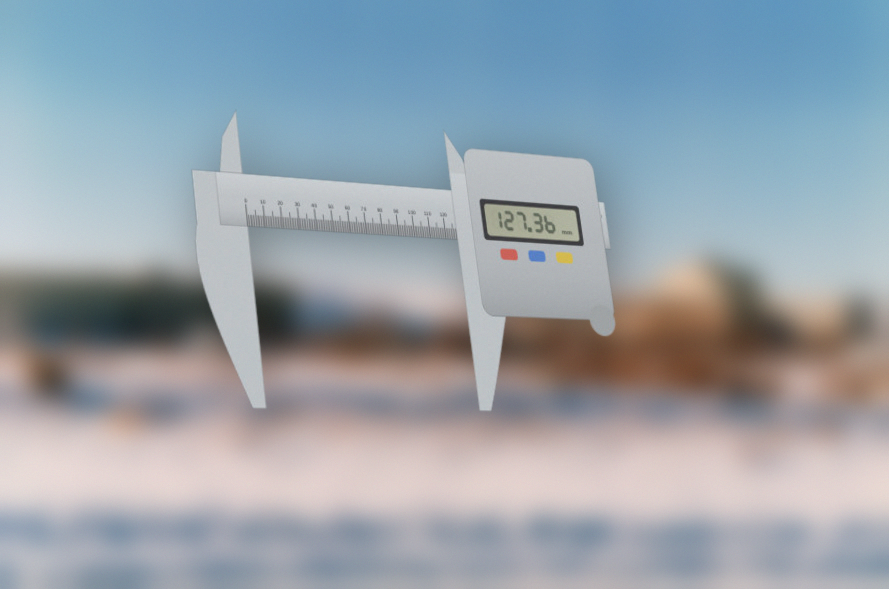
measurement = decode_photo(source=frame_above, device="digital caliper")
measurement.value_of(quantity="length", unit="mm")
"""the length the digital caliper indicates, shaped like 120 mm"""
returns 127.36 mm
